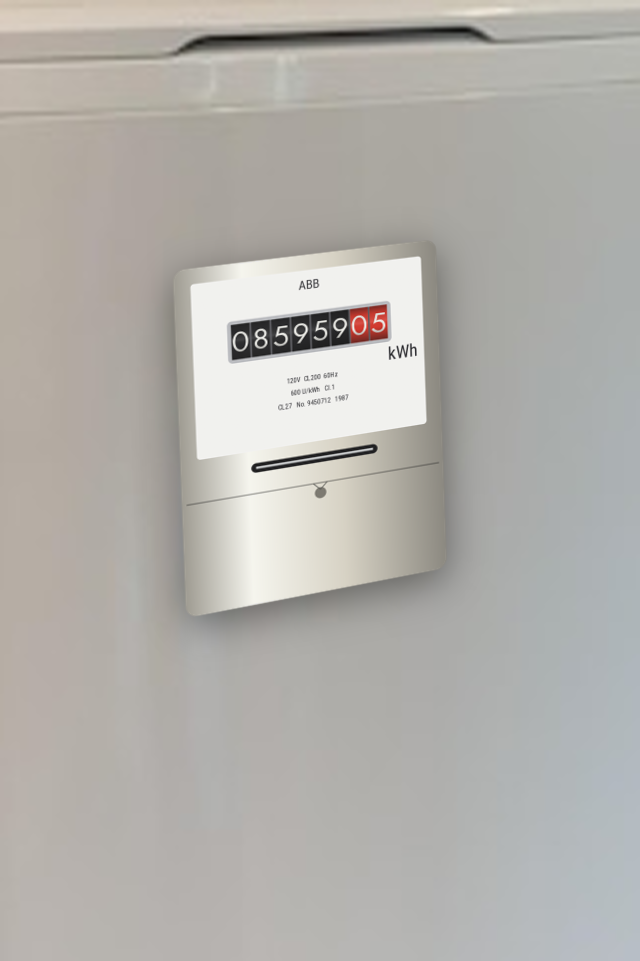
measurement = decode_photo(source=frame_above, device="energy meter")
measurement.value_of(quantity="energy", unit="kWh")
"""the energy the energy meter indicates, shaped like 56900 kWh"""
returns 85959.05 kWh
